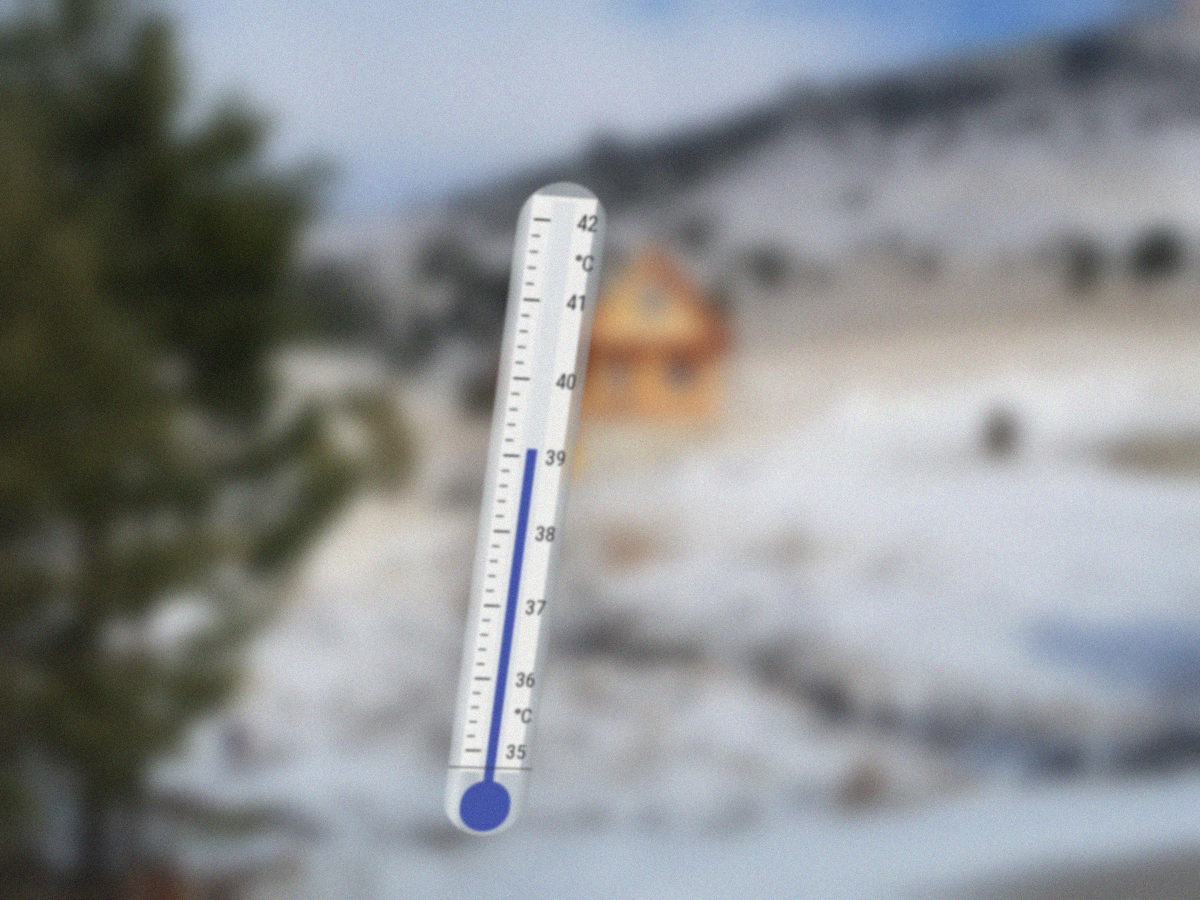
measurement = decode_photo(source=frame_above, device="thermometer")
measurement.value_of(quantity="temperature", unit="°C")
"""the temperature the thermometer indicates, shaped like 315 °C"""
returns 39.1 °C
